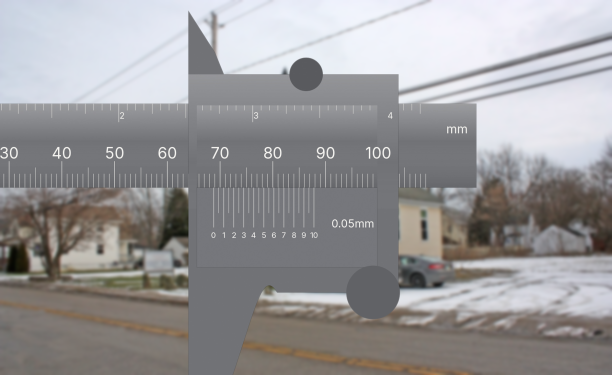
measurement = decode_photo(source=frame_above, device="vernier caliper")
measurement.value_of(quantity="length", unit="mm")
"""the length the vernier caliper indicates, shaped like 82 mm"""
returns 68.8 mm
